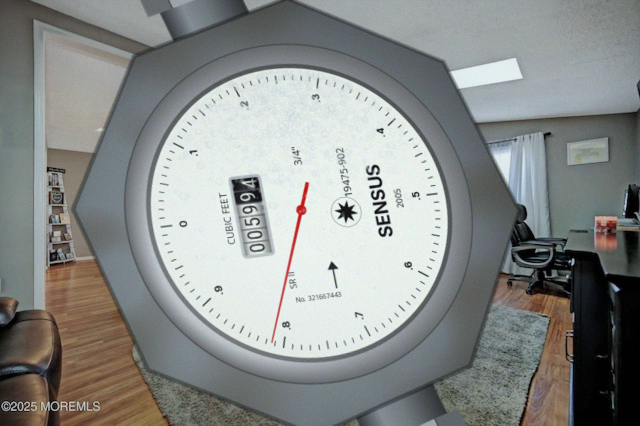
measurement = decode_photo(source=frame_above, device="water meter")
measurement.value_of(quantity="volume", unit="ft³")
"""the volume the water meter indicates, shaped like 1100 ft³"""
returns 5993.81 ft³
